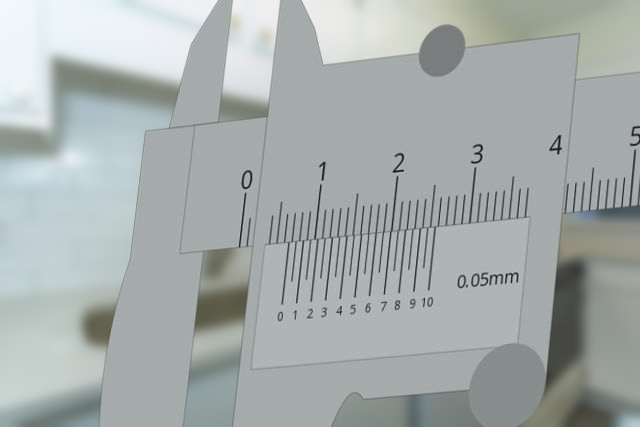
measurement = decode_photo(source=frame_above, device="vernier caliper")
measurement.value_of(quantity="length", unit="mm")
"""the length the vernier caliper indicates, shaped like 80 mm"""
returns 6.6 mm
